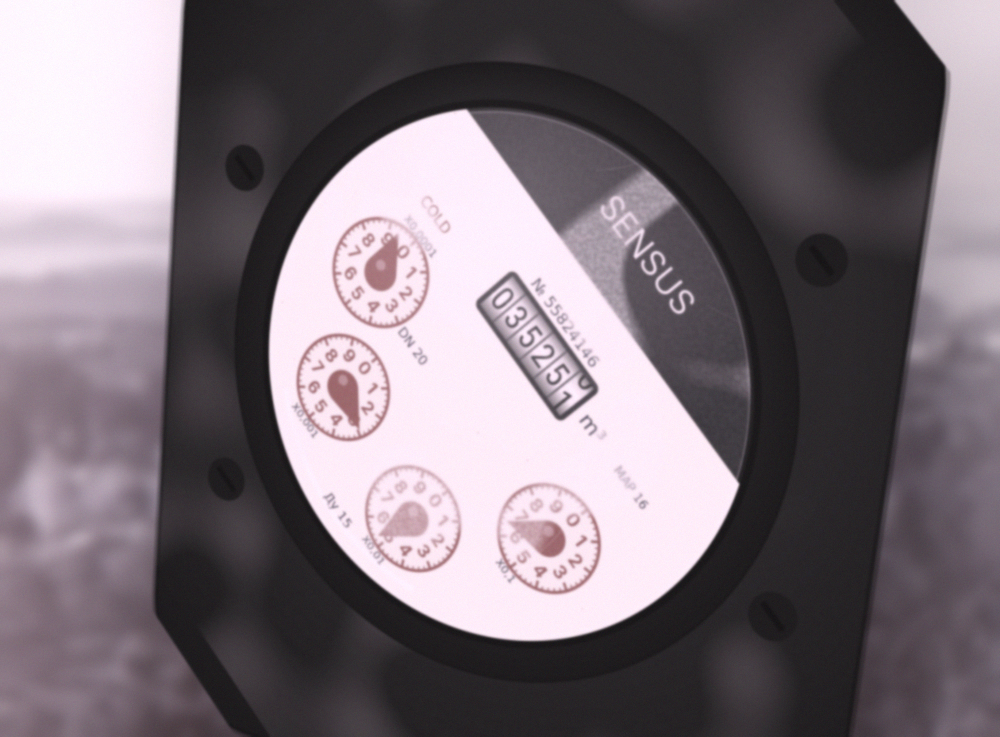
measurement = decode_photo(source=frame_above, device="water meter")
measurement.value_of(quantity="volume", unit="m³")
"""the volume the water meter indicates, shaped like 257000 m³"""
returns 35250.6529 m³
